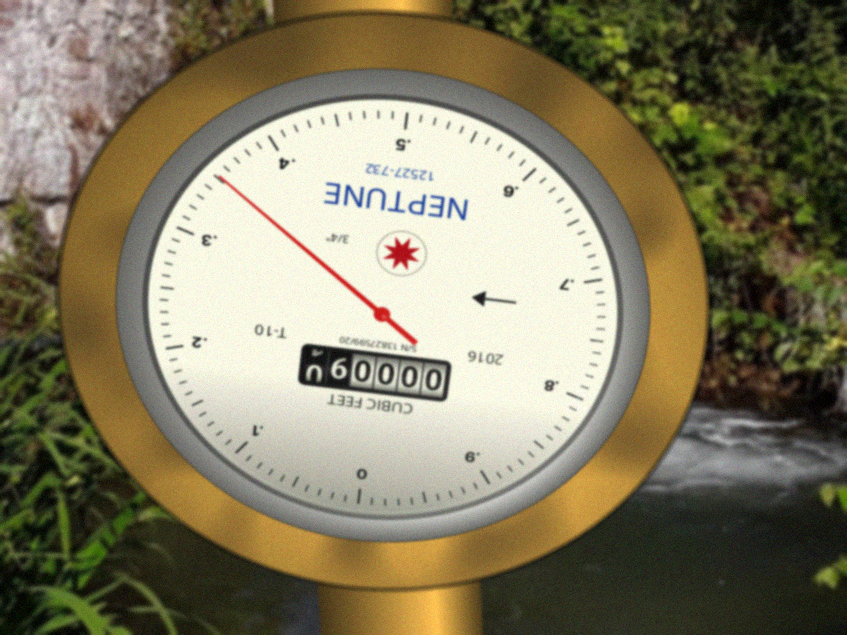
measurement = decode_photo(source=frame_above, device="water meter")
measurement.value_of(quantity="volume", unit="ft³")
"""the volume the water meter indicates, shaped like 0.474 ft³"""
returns 90.35 ft³
